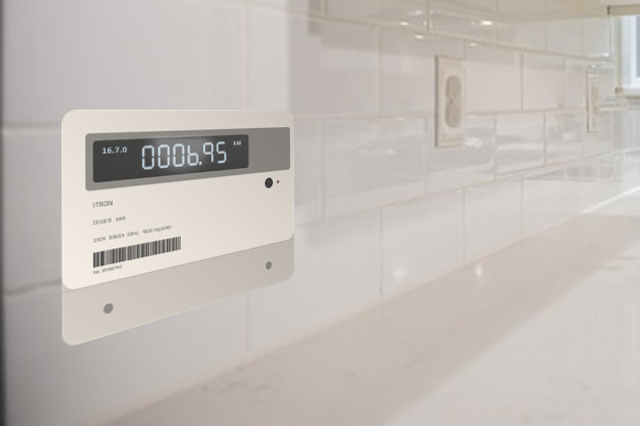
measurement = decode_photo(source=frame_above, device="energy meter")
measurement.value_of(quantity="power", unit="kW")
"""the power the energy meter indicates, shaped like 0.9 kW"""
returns 6.95 kW
